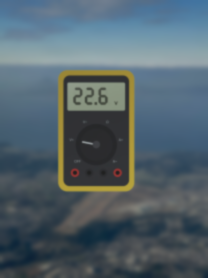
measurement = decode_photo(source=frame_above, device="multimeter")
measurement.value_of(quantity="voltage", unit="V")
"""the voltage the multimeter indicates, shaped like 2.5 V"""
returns 22.6 V
